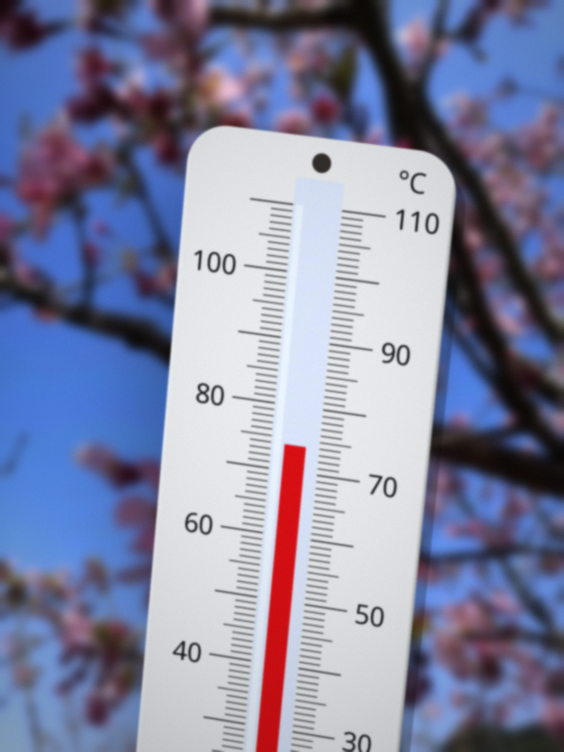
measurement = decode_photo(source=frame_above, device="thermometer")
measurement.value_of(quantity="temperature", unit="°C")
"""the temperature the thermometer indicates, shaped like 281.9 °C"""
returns 74 °C
